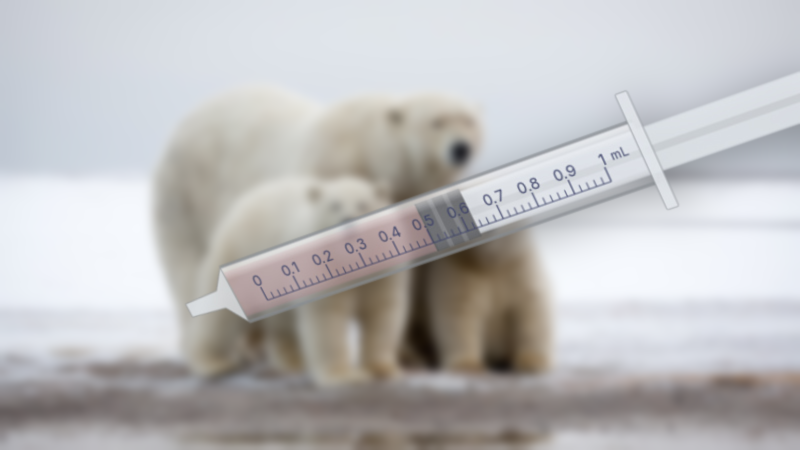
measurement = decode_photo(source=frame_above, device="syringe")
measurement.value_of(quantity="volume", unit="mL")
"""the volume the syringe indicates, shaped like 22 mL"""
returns 0.5 mL
